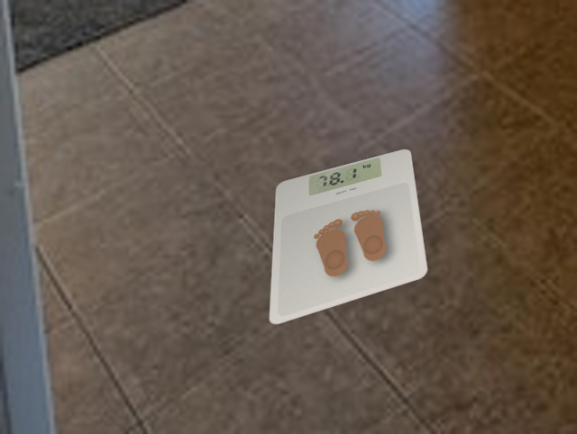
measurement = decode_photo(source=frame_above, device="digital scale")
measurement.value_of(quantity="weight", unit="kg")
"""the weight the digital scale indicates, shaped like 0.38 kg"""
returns 78.1 kg
